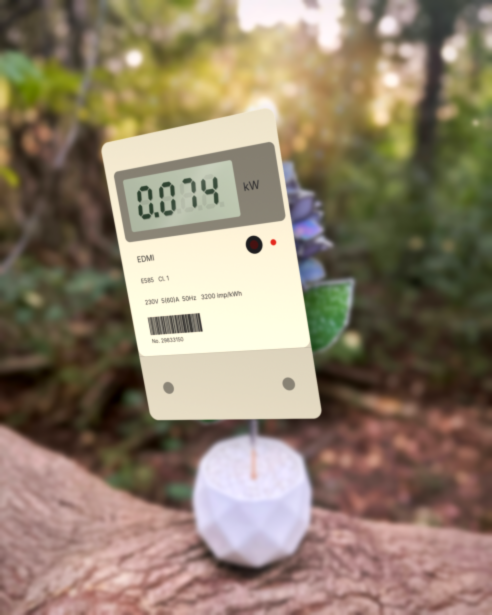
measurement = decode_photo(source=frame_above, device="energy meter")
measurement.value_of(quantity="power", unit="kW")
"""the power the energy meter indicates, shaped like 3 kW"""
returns 0.074 kW
